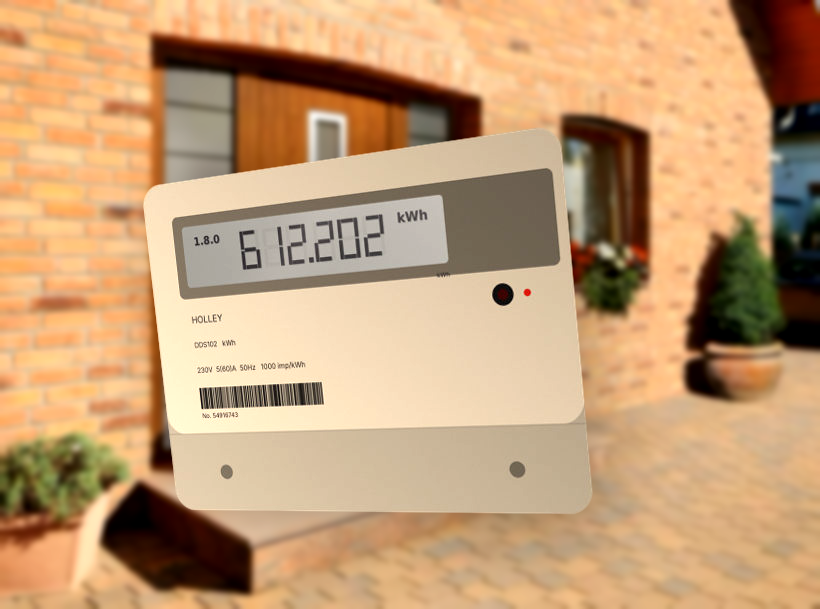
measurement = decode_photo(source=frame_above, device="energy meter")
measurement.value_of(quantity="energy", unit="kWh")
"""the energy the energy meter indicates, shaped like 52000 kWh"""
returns 612.202 kWh
